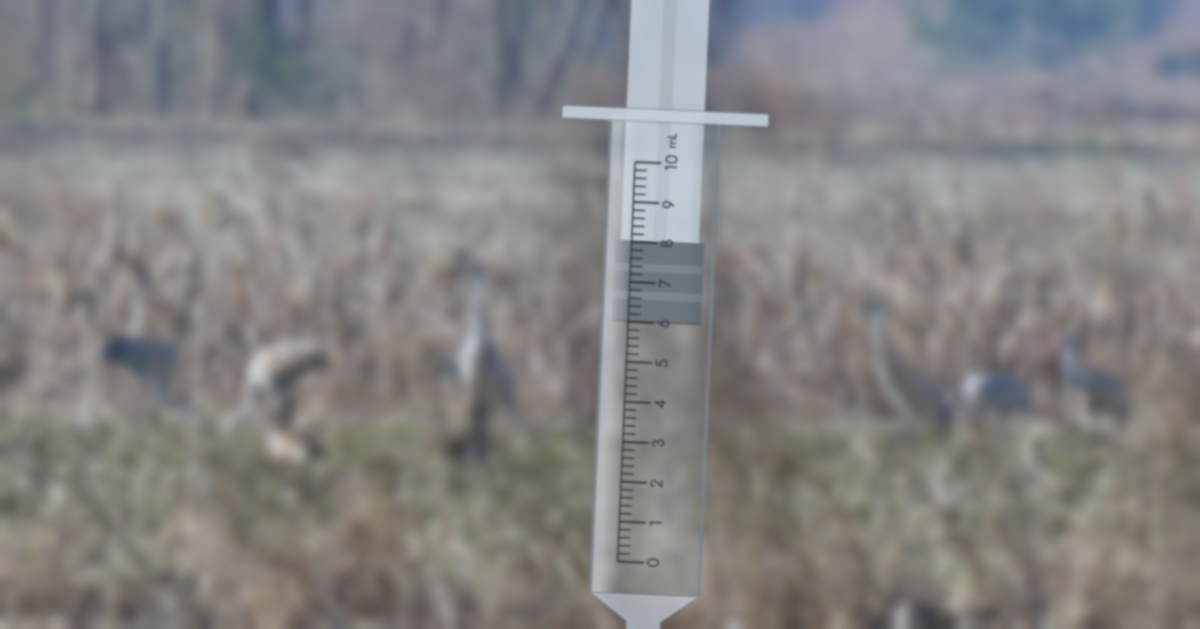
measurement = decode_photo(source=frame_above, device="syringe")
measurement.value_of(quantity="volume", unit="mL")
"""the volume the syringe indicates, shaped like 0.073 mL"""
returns 6 mL
